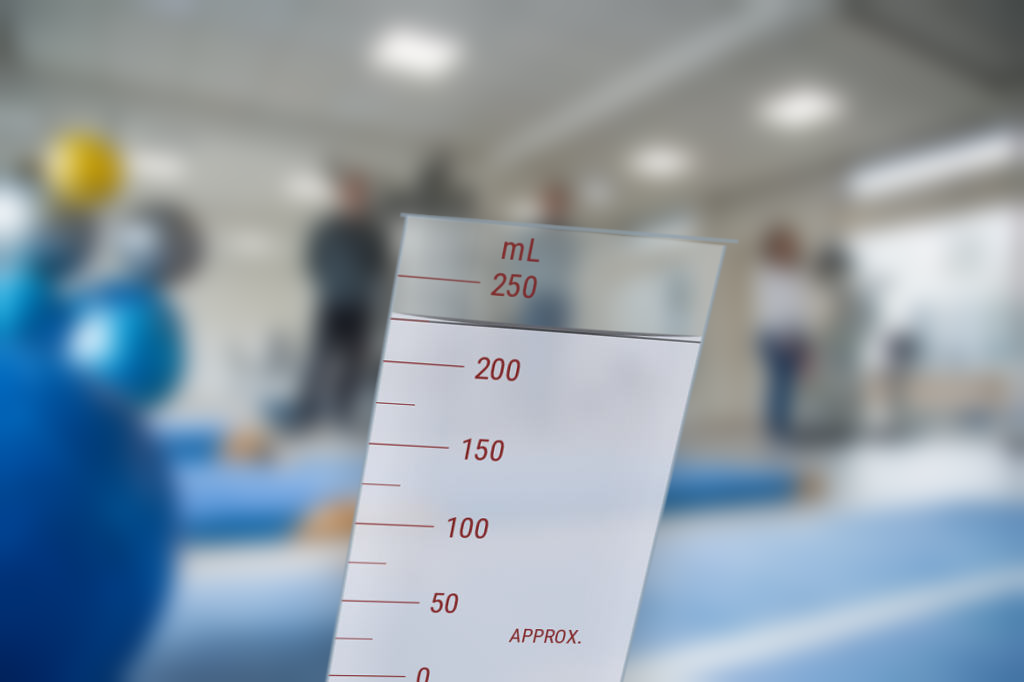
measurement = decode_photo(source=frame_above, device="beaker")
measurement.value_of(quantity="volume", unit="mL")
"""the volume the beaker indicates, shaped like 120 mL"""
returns 225 mL
